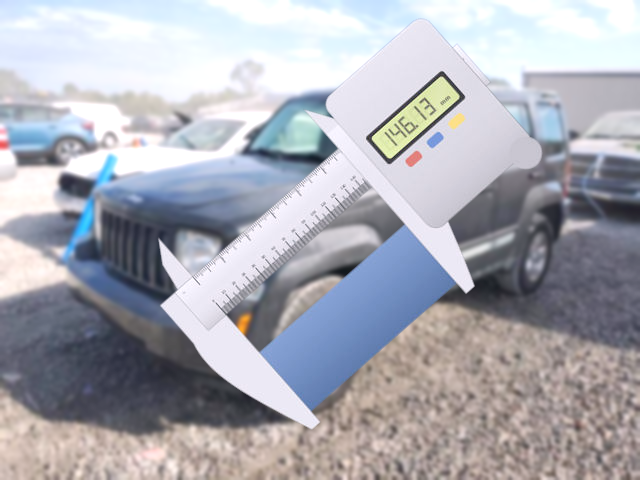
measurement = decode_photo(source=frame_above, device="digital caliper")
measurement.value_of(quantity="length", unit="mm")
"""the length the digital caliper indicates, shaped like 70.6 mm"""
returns 146.13 mm
